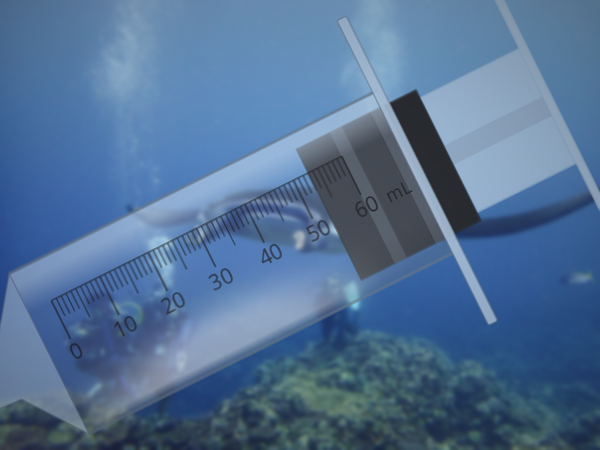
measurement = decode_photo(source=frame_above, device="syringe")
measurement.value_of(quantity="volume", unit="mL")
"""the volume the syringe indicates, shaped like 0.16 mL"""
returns 53 mL
